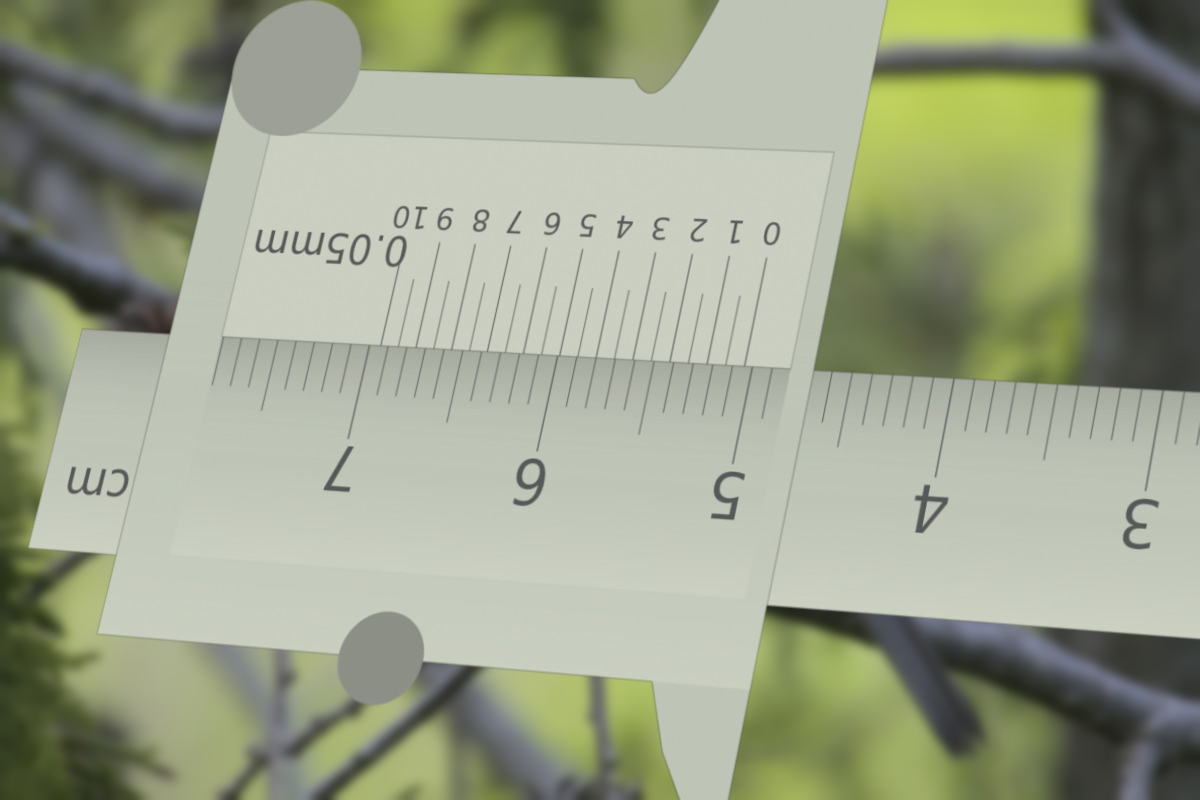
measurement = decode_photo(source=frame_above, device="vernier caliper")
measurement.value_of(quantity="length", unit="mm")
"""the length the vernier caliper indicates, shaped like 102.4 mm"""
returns 50.4 mm
